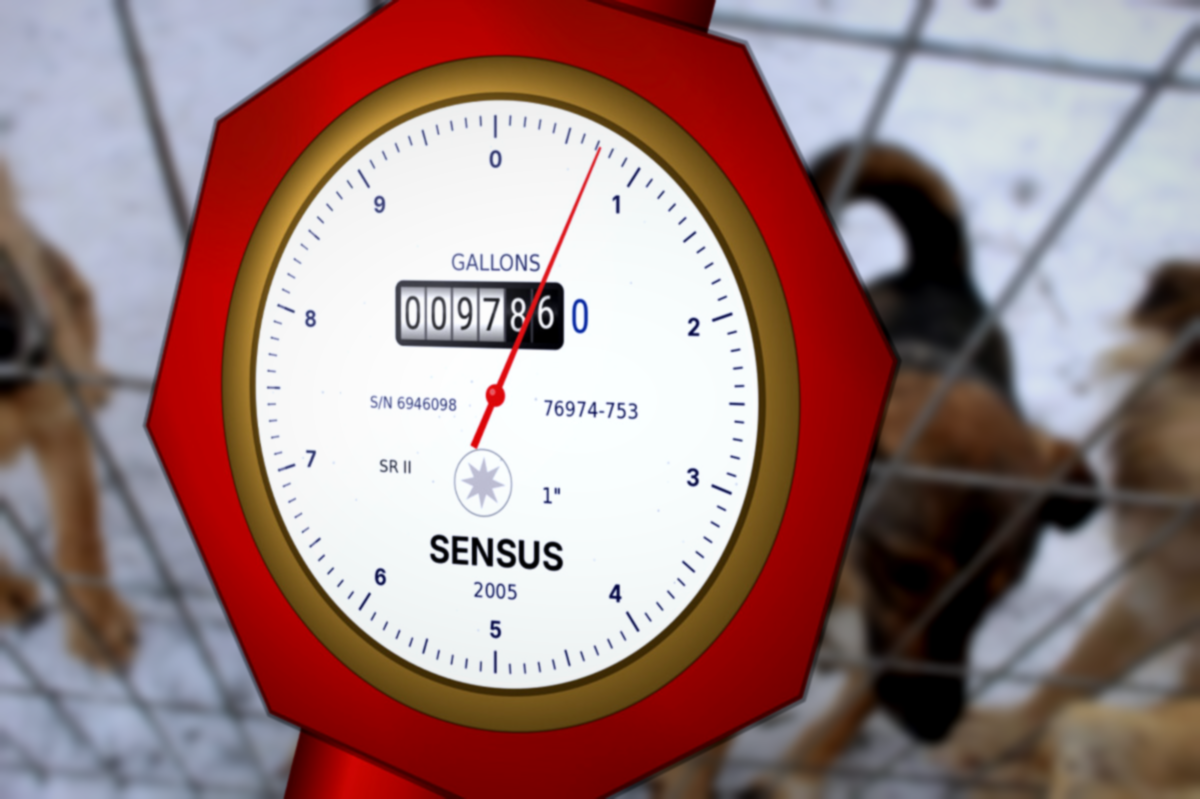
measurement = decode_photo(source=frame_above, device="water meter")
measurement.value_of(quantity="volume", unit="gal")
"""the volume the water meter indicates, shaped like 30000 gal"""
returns 97860.7 gal
